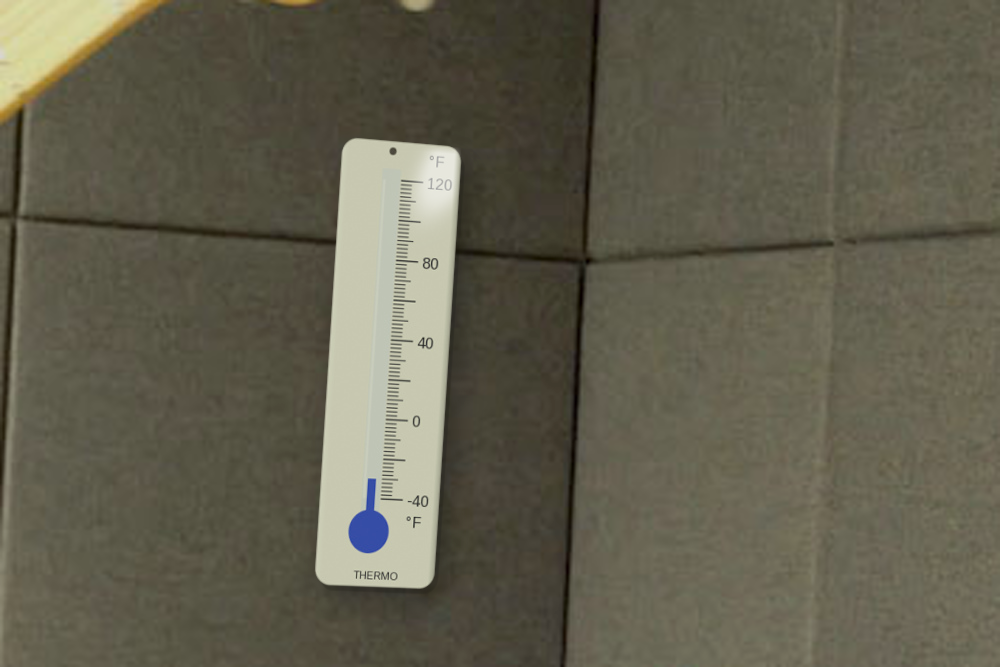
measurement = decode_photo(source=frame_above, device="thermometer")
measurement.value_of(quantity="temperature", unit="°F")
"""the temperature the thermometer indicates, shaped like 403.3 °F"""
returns -30 °F
